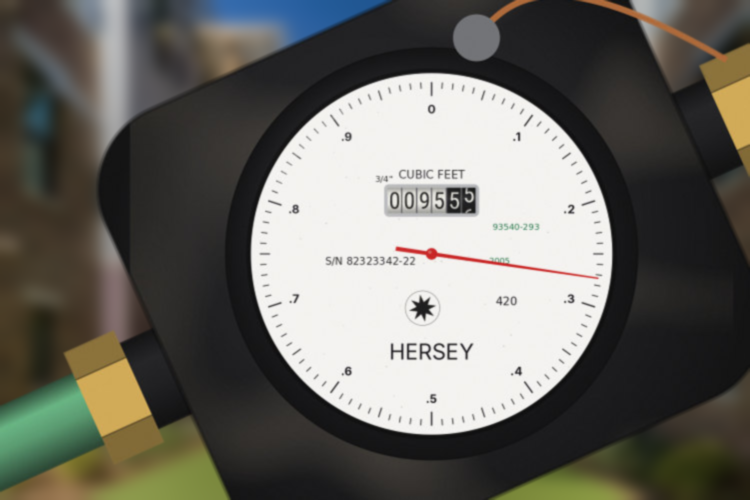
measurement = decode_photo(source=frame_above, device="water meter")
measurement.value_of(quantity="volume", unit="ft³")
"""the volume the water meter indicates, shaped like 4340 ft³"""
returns 9555.27 ft³
